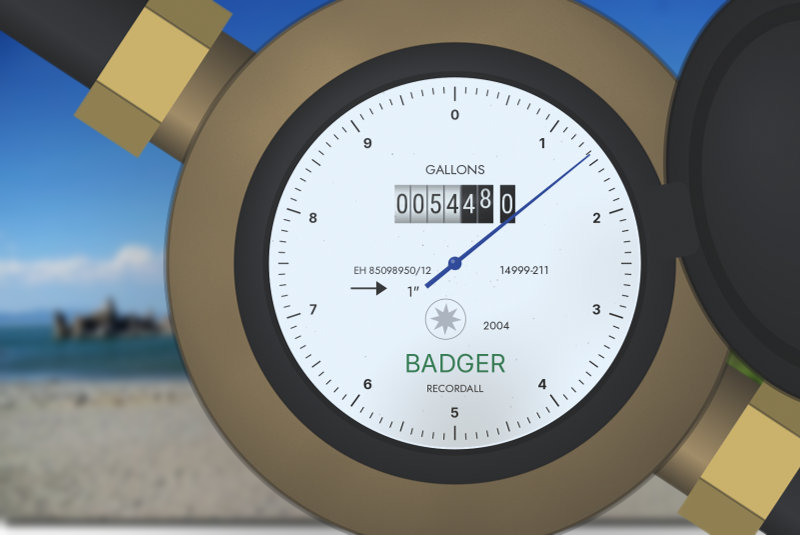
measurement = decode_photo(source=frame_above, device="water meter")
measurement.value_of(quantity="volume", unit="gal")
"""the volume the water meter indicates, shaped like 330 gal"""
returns 54481.4 gal
